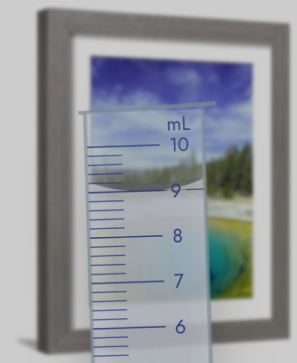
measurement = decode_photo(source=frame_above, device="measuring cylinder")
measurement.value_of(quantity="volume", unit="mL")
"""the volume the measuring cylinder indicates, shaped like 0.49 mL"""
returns 9 mL
